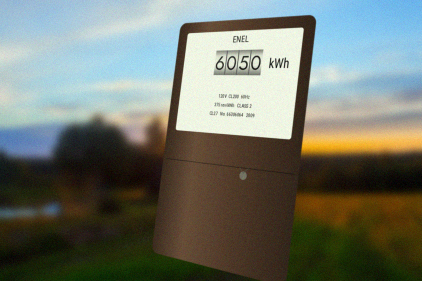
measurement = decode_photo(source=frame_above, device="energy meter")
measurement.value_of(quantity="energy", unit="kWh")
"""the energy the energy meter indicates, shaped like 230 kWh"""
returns 6050 kWh
